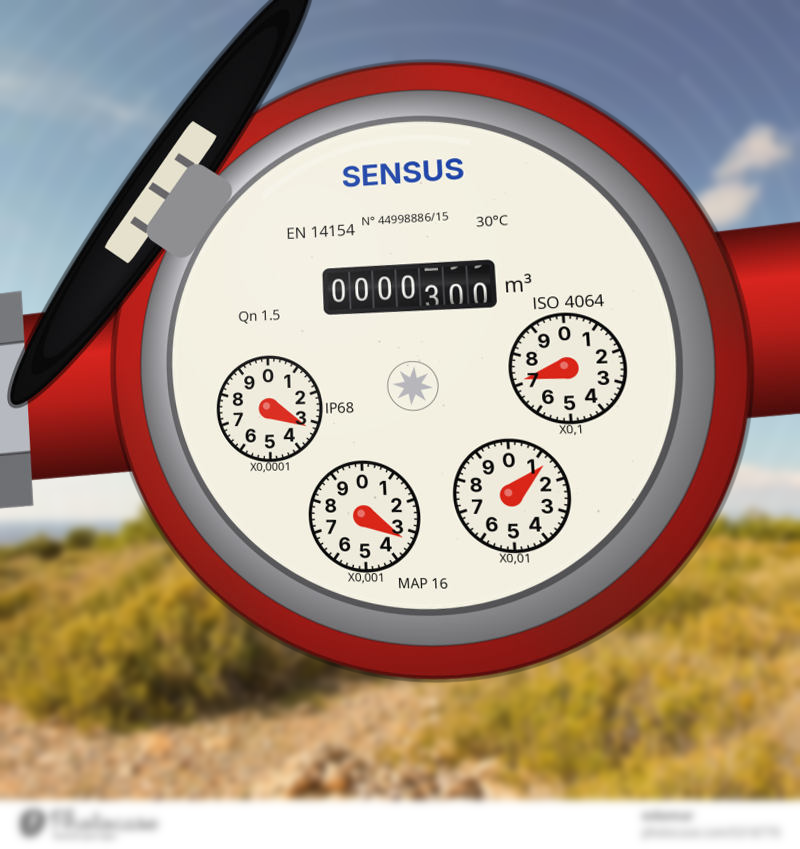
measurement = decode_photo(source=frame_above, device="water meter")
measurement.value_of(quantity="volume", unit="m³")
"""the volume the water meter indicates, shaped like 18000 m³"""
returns 299.7133 m³
